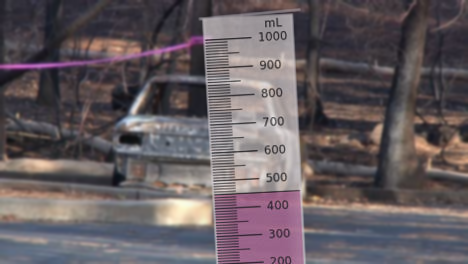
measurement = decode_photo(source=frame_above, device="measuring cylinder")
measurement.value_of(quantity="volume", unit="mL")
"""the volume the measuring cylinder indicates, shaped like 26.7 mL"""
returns 450 mL
